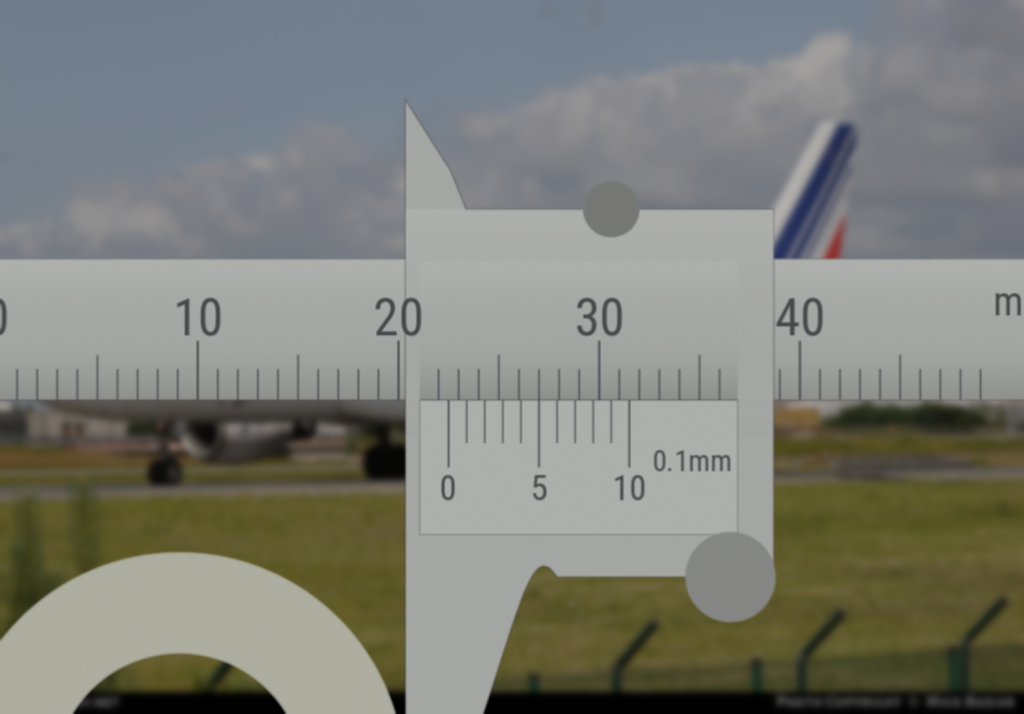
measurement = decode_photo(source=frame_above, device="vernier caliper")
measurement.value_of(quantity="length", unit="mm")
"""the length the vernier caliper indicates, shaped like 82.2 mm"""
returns 22.5 mm
